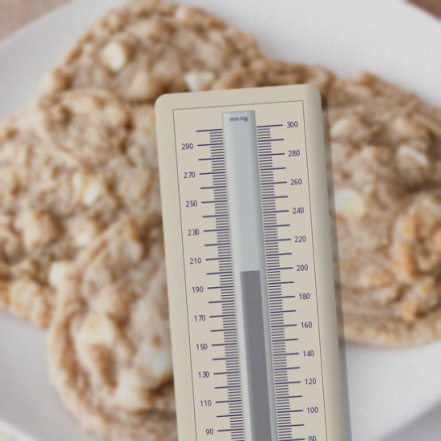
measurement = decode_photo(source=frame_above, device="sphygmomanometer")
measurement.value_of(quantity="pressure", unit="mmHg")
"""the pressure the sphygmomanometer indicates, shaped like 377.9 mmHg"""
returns 200 mmHg
